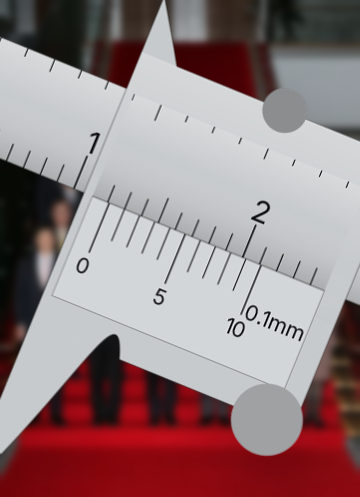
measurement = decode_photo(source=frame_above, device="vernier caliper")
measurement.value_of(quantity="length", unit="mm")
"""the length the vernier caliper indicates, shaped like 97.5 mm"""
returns 12.1 mm
